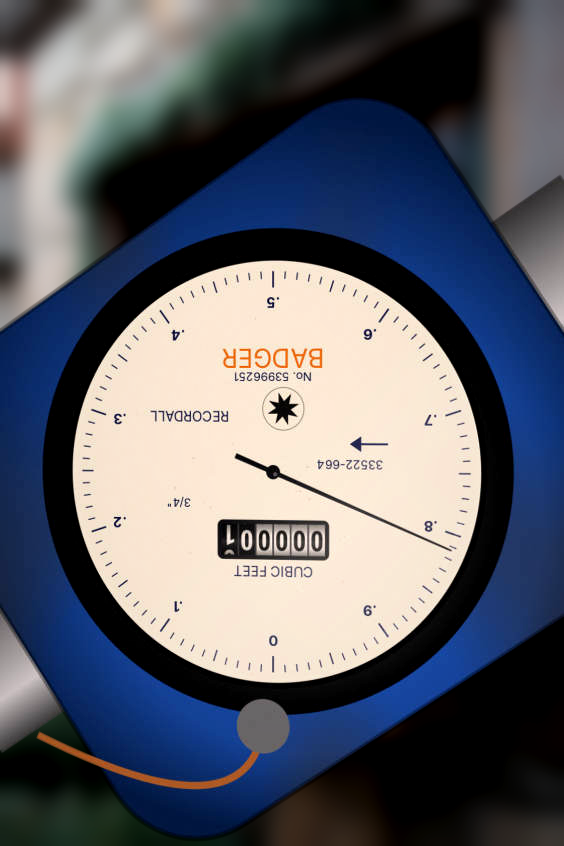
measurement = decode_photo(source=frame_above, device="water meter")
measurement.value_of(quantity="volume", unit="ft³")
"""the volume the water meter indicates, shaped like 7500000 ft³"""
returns 0.81 ft³
